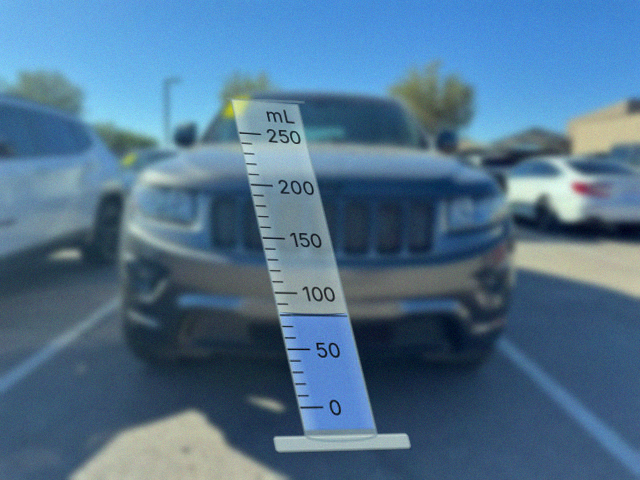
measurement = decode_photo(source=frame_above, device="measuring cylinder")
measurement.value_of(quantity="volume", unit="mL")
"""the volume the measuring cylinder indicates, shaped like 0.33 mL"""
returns 80 mL
